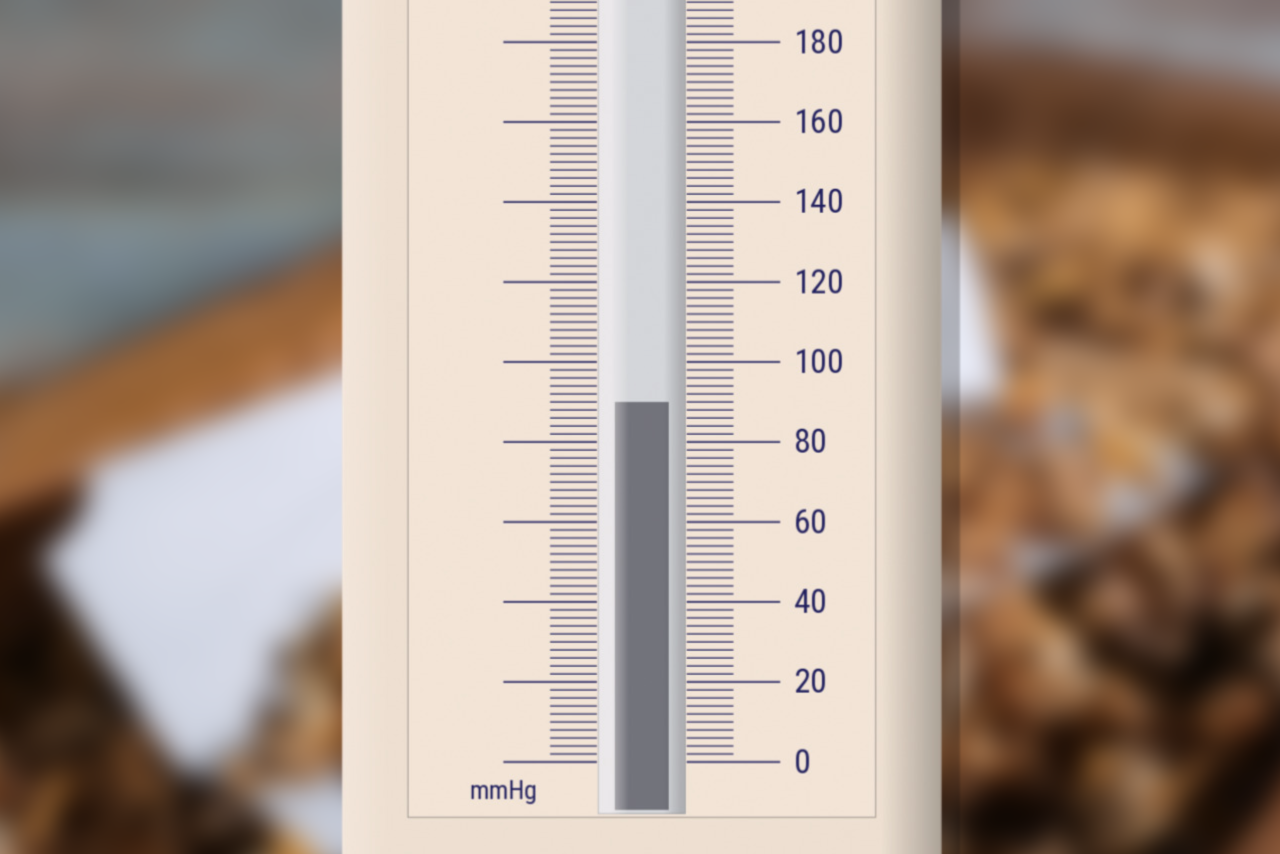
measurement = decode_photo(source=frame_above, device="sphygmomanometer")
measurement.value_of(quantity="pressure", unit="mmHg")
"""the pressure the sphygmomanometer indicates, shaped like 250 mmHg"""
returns 90 mmHg
